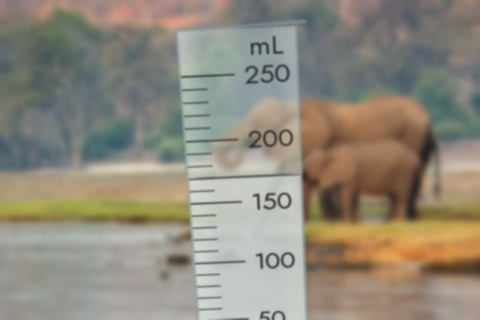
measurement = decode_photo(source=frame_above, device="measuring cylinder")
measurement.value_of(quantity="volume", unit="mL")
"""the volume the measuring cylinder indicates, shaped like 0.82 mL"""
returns 170 mL
